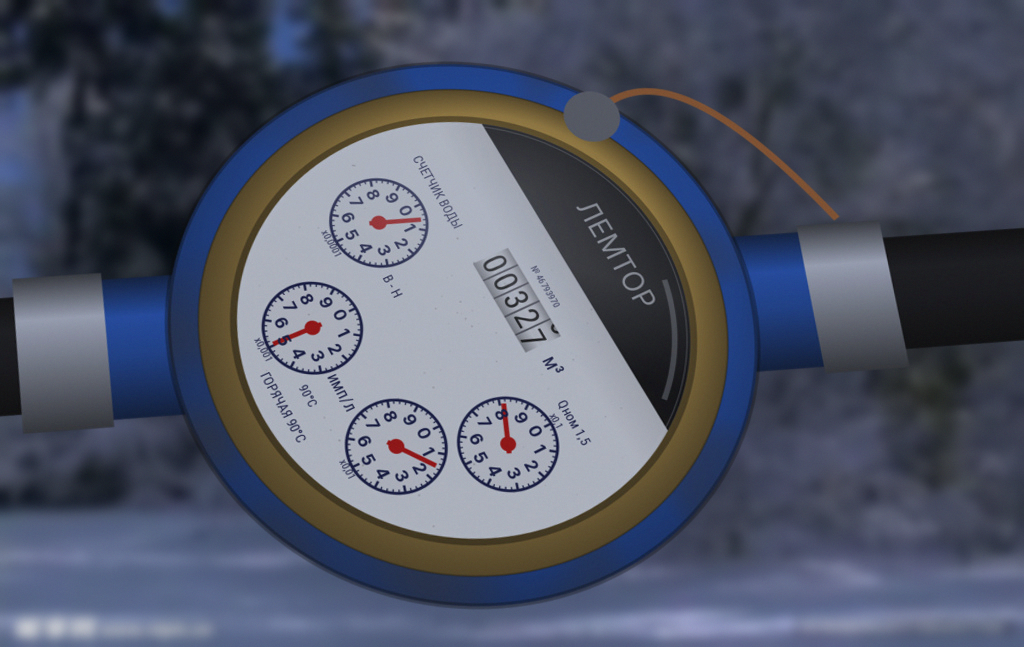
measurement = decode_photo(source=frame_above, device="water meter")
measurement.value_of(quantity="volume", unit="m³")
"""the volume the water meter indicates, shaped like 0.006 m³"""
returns 326.8150 m³
